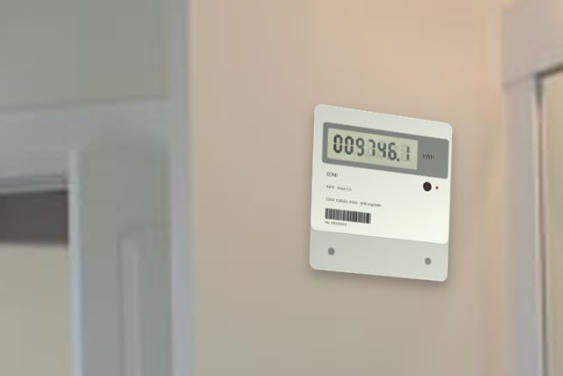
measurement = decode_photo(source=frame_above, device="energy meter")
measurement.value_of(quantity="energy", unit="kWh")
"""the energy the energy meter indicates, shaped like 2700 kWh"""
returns 9746.1 kWh
